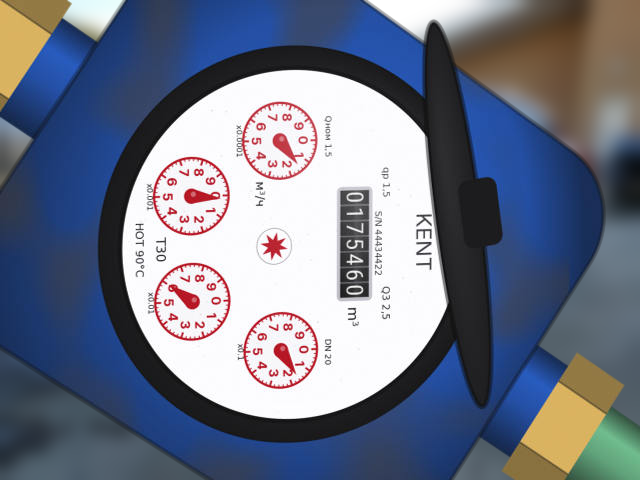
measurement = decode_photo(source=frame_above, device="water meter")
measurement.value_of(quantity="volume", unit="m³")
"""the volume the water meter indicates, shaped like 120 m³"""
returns 175460.1601 m³
